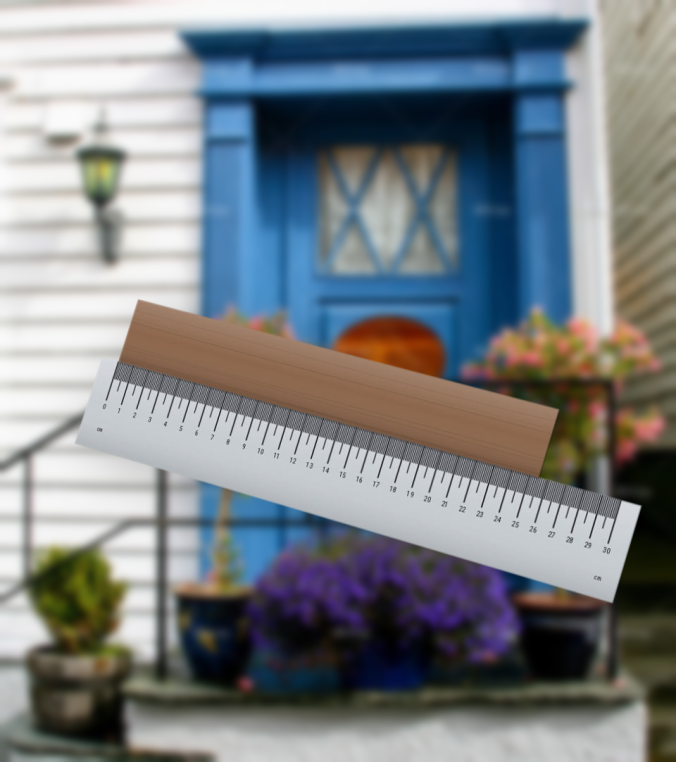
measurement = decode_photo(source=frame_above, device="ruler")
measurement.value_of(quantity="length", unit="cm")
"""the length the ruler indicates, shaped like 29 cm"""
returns 25.5 cm
